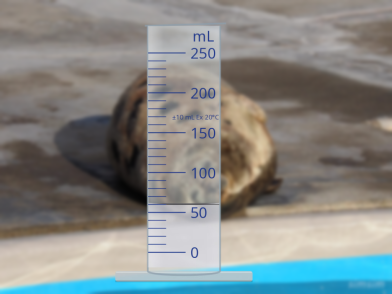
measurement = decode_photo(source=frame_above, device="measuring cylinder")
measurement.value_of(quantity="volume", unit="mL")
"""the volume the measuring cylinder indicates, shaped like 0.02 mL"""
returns 60 mL
